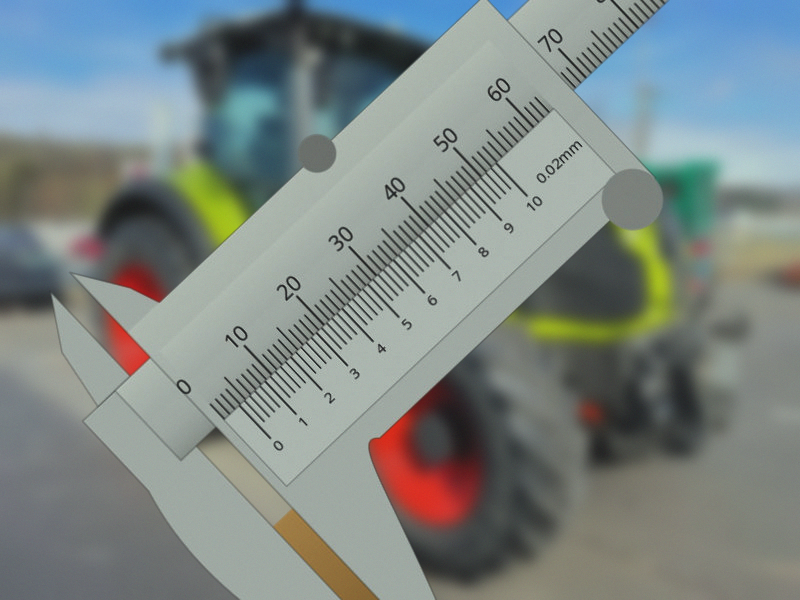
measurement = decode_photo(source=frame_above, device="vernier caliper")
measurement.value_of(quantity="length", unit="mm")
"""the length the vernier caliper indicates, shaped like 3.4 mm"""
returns 3.8 mm
